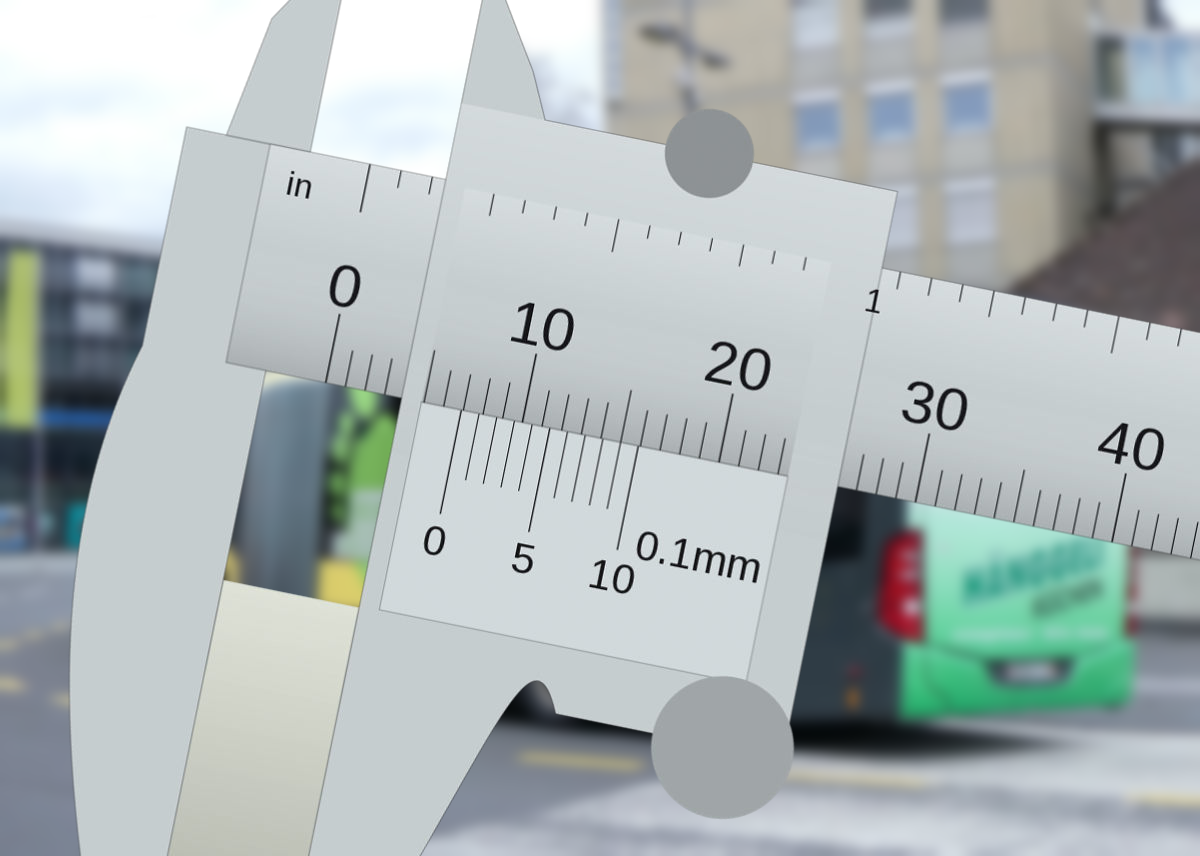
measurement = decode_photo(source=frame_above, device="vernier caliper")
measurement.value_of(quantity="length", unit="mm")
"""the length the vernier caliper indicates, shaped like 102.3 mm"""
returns 6.9 mm
